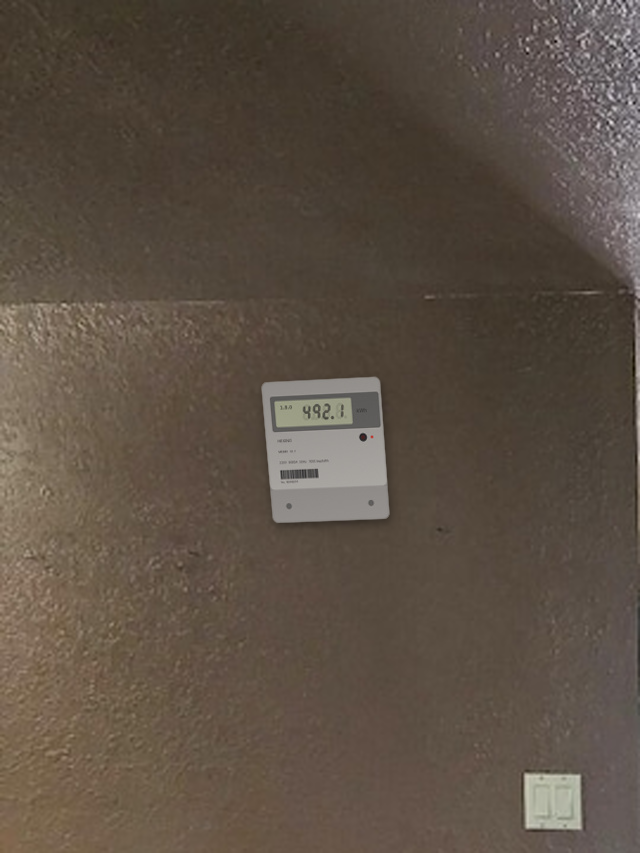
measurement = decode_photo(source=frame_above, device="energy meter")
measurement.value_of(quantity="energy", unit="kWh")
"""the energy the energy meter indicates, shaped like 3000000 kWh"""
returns 492.1 kWh
